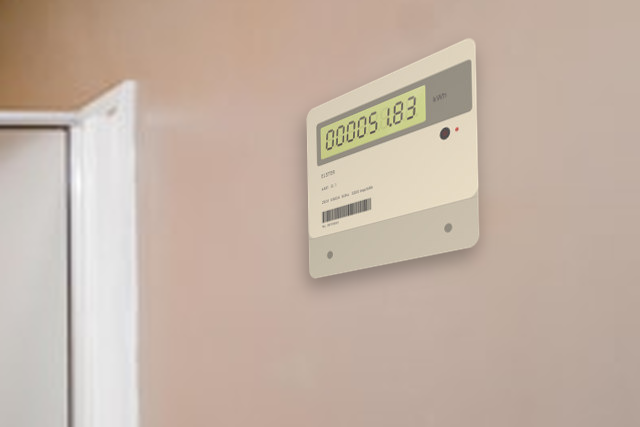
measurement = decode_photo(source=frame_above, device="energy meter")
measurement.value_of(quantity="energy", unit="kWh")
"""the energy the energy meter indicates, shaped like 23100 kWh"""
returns 51.83 kWh
